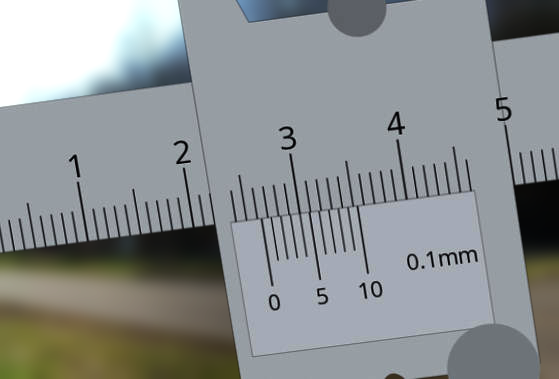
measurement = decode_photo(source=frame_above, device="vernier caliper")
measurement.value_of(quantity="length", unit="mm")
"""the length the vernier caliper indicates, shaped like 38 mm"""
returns 26.4 mm
